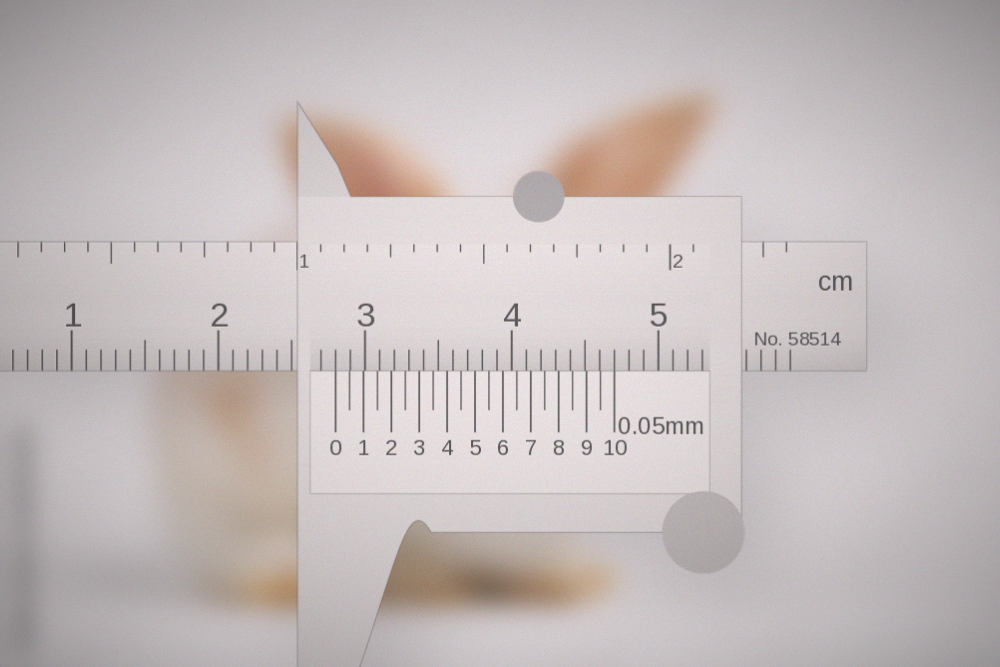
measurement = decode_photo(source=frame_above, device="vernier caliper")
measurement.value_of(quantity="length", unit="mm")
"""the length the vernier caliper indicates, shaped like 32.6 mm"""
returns 28.0 mm
